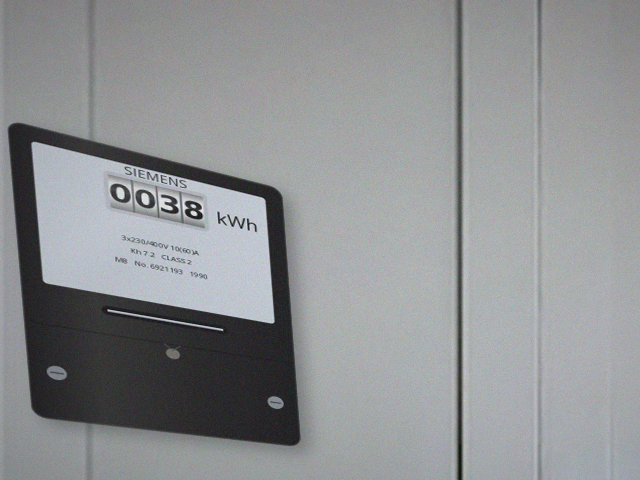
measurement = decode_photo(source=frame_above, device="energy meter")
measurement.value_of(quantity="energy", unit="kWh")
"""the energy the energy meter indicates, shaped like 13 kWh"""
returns 38 kWh
